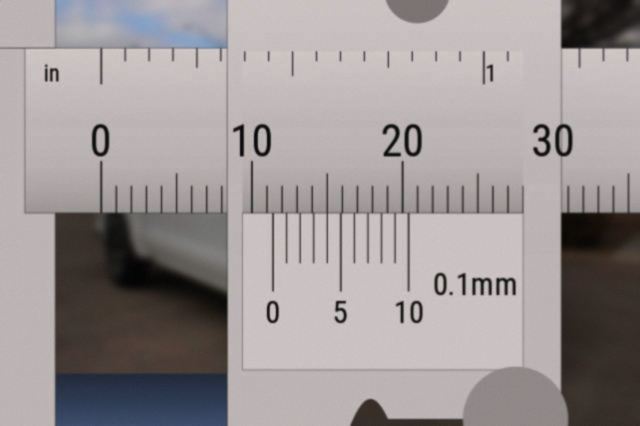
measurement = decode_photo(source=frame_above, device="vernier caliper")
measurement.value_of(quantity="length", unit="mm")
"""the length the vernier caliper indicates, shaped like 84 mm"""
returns 11.4 mm
